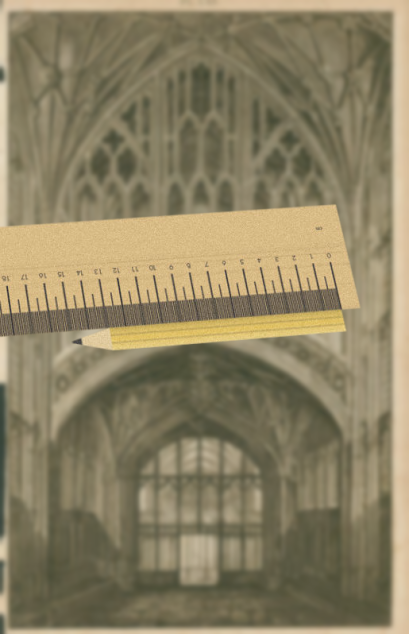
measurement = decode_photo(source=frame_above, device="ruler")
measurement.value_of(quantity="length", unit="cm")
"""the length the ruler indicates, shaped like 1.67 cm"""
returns 15 cm
